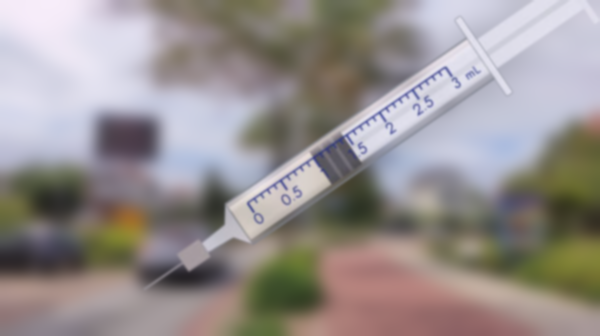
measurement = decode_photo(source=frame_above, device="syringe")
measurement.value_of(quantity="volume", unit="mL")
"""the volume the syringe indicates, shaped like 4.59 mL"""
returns 1 mL
